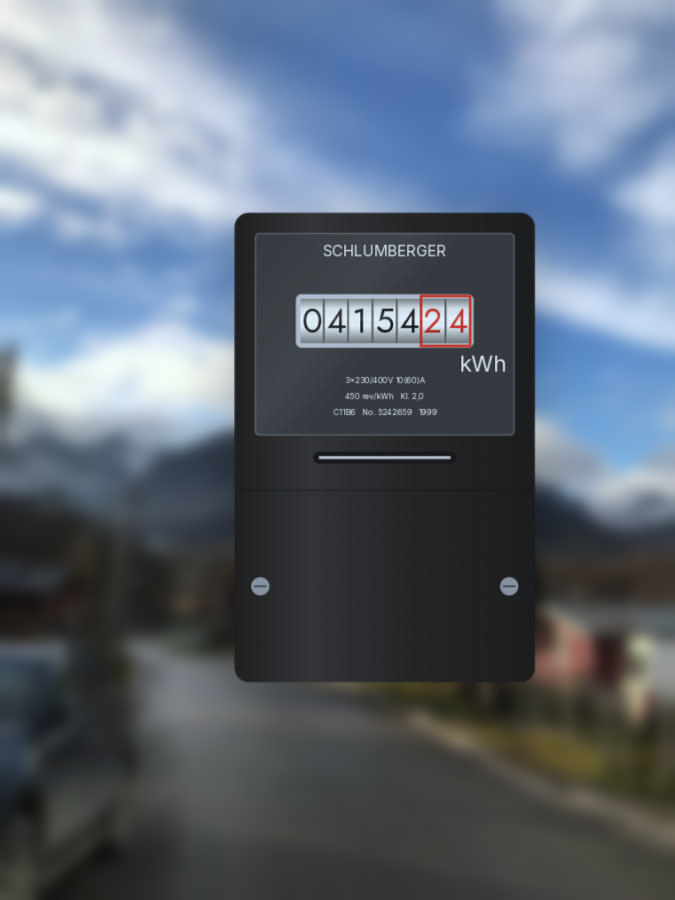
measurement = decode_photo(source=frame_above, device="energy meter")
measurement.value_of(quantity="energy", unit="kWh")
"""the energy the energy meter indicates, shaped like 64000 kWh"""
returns 4154.24 kWh
